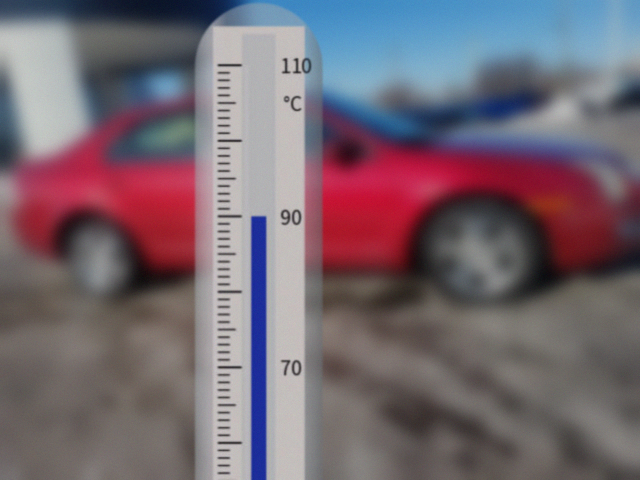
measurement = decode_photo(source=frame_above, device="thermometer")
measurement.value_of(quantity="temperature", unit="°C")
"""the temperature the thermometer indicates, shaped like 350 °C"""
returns 90 °C
